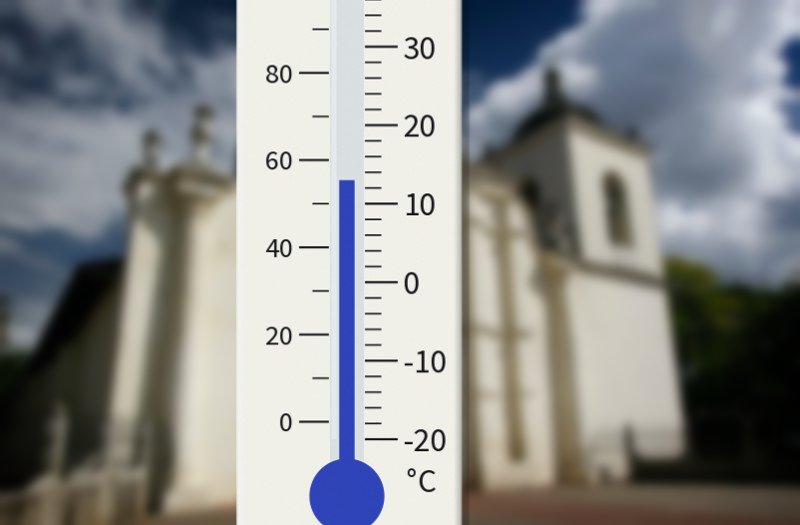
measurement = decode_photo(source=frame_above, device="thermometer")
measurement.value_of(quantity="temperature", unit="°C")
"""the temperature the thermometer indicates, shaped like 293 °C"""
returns 13 °C
